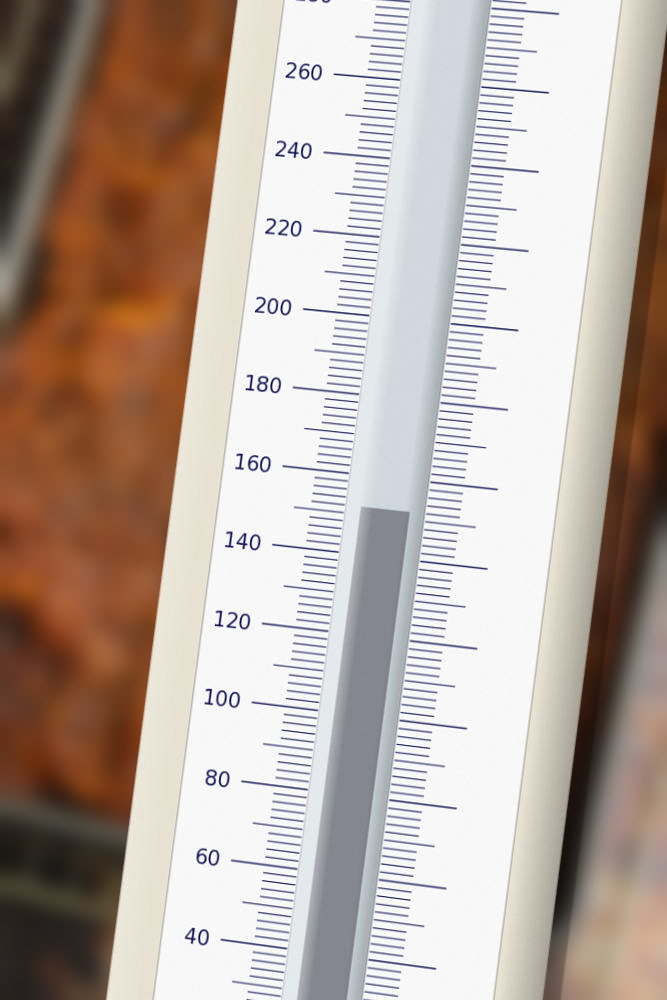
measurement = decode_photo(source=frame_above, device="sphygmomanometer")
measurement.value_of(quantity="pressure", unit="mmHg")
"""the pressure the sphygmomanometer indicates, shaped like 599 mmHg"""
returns 152 mmHg
